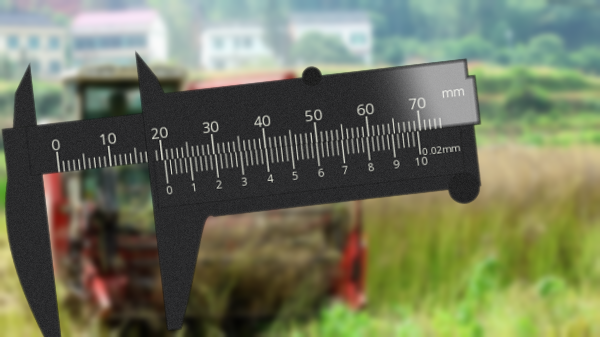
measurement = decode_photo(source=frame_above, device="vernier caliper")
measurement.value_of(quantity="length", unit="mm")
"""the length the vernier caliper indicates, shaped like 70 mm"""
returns 20.5 mm
